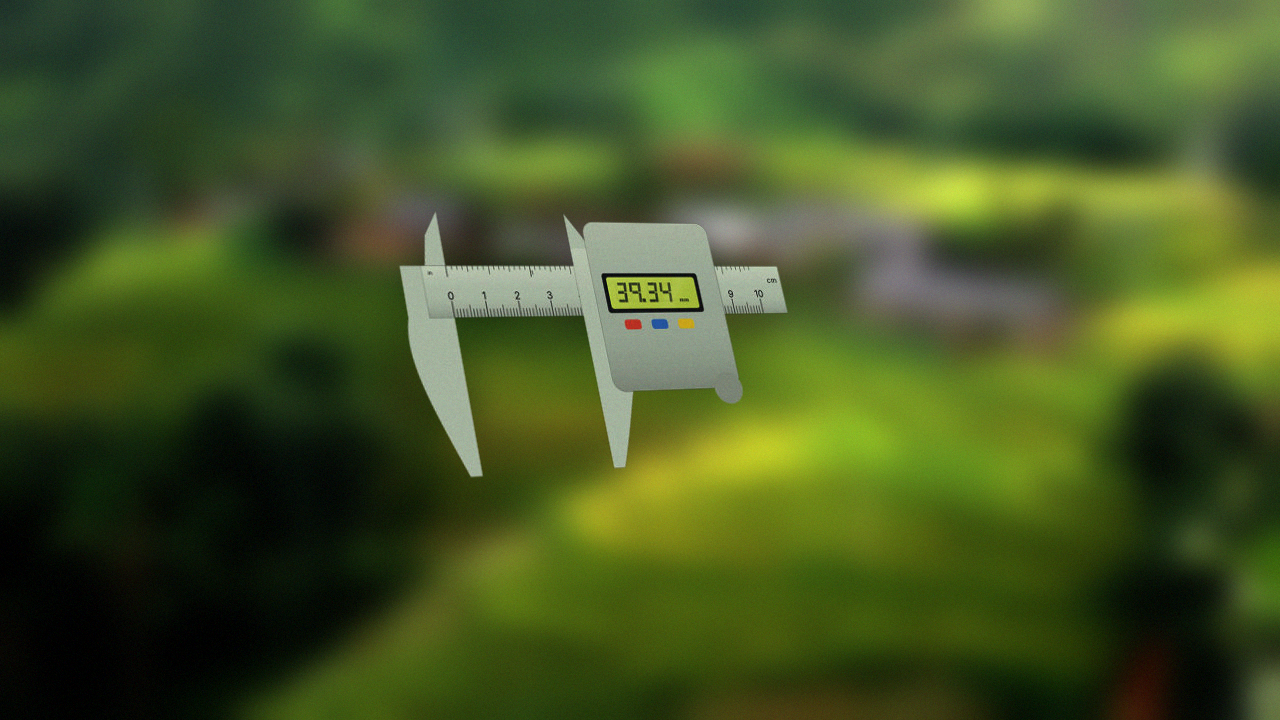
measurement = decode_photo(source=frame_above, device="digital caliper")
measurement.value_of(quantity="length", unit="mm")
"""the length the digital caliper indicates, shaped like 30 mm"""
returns 39.34 mm
